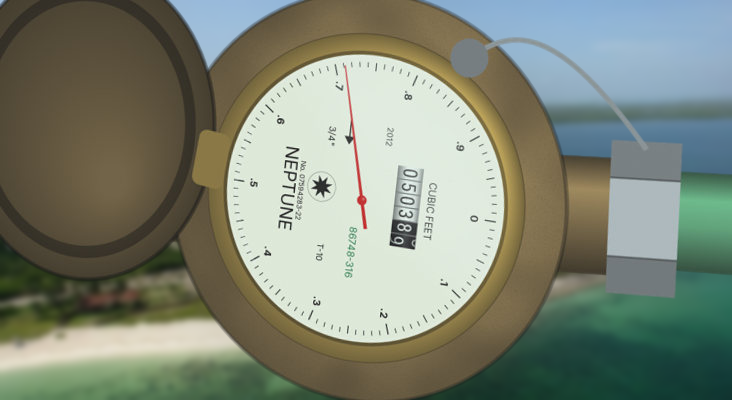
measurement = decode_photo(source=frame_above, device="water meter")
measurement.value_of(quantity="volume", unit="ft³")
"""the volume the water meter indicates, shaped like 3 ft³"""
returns 50388.71 ft³
